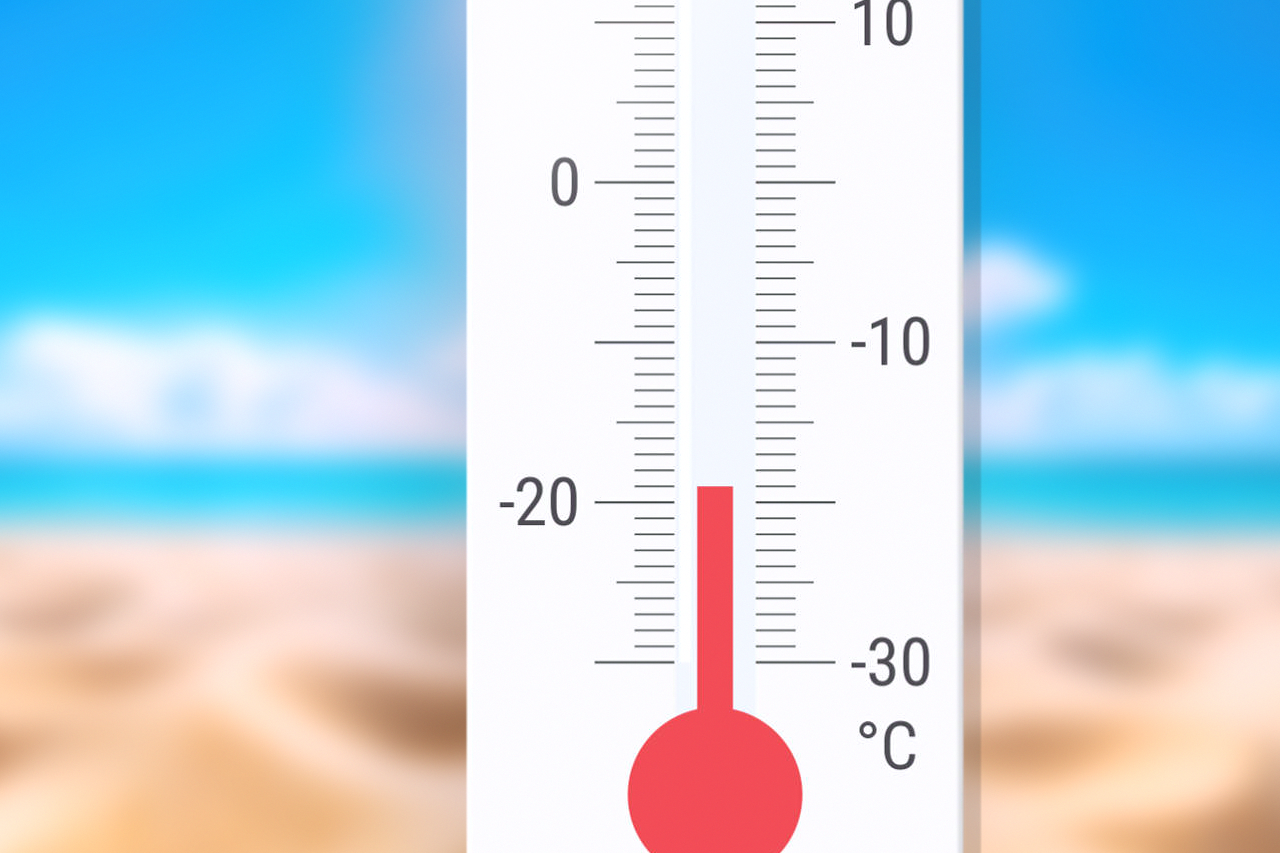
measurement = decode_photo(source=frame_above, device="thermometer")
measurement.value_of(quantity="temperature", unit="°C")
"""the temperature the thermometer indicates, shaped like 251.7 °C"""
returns -19 °C
